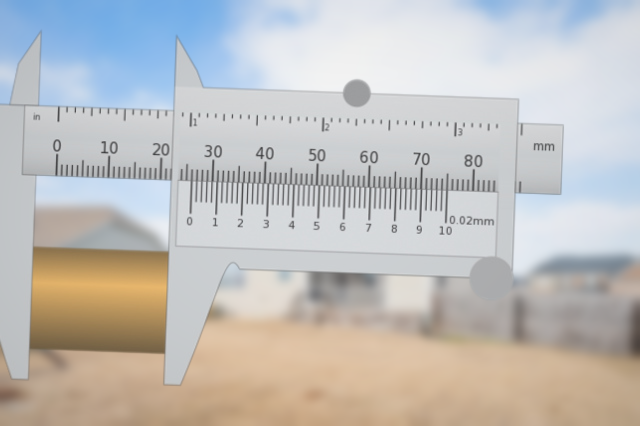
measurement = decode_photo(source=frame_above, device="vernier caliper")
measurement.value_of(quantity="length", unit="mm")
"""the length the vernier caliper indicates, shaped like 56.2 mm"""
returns 26.0 mm
